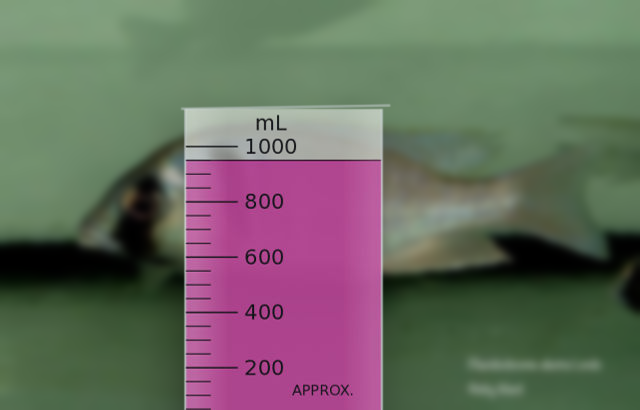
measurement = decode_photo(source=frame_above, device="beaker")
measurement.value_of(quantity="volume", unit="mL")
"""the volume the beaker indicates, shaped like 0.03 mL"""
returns 950 mL
